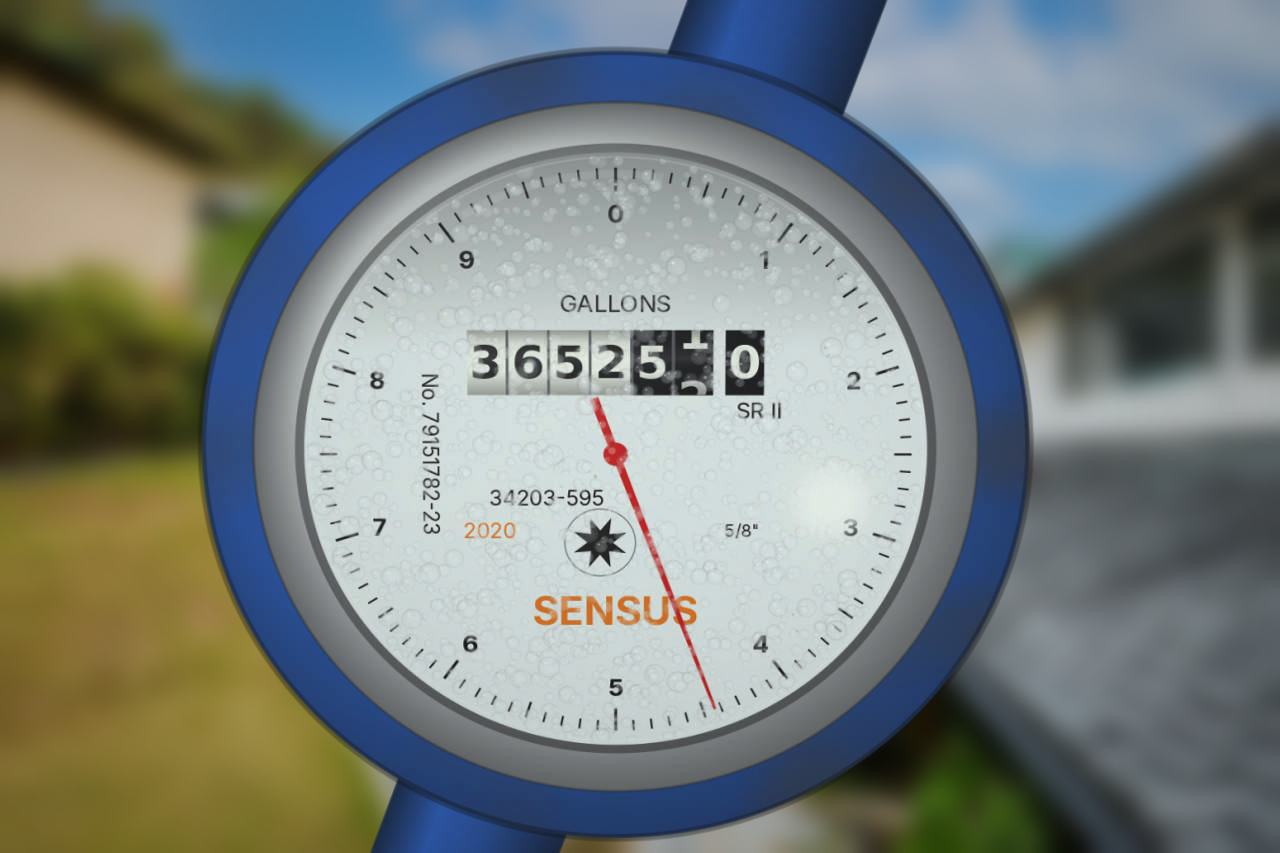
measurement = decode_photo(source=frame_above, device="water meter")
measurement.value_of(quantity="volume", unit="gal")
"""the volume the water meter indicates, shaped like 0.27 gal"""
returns 3652514.4 gal
